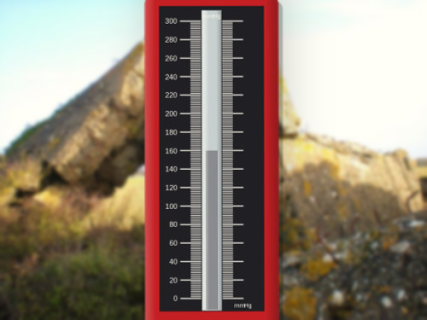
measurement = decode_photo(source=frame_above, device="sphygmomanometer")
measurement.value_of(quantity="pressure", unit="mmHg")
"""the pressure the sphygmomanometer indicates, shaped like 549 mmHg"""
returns 160 mmHg
